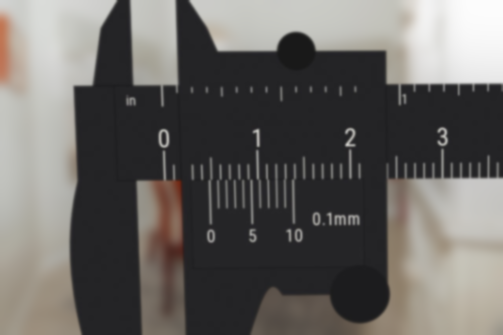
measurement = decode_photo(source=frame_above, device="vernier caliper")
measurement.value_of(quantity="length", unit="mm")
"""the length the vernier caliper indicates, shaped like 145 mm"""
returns 4.8 mm
